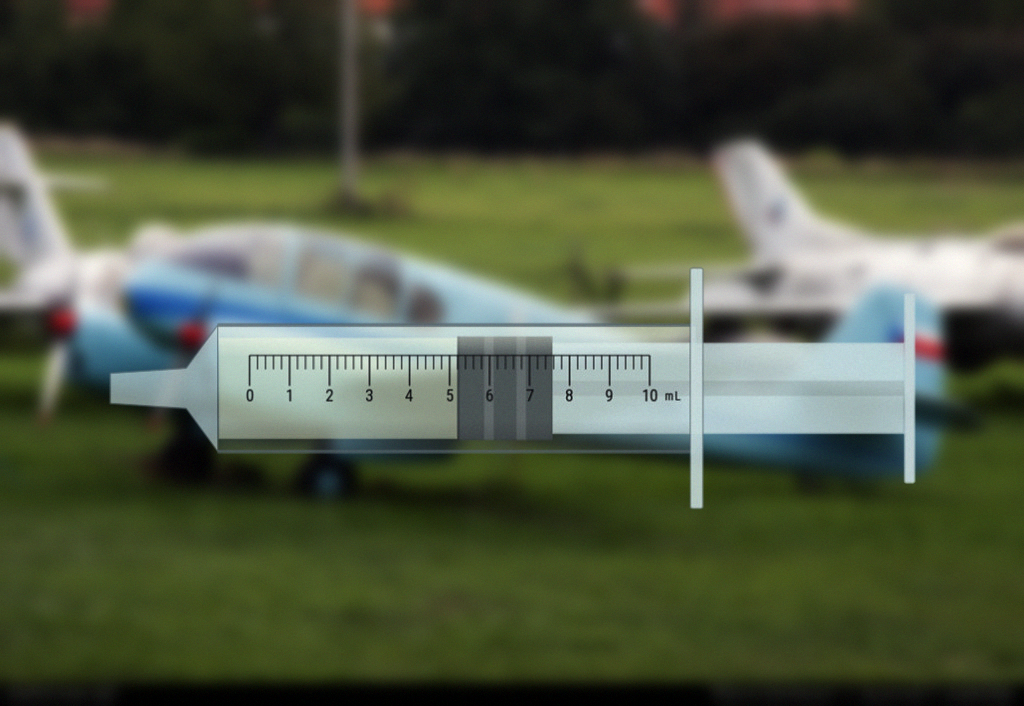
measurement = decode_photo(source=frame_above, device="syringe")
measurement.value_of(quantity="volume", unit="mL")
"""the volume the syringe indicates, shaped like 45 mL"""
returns 5.2 mL
